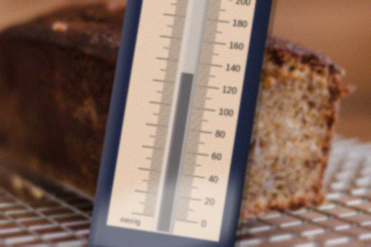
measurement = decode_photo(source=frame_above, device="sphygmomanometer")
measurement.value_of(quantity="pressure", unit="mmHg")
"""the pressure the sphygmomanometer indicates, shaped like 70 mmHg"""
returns 130 mmHg
